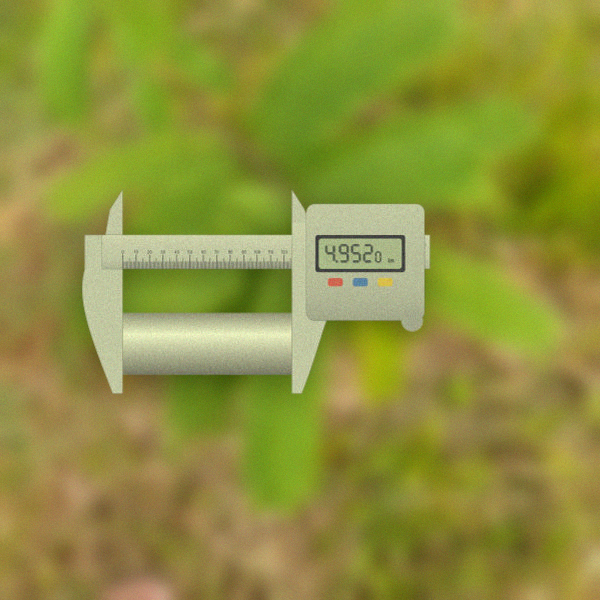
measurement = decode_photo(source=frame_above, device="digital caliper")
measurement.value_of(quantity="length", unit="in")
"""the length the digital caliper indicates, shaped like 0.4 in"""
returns 4.9520 in
